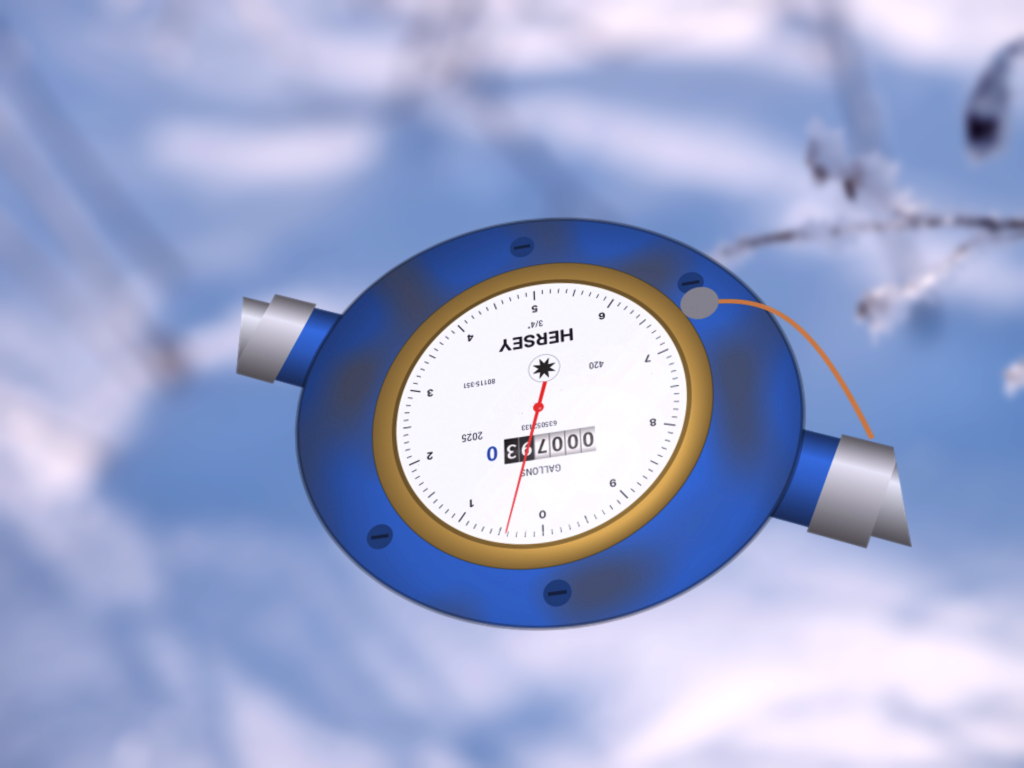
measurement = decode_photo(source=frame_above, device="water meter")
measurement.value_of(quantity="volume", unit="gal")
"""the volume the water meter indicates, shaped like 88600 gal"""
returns 7930.4 gal
